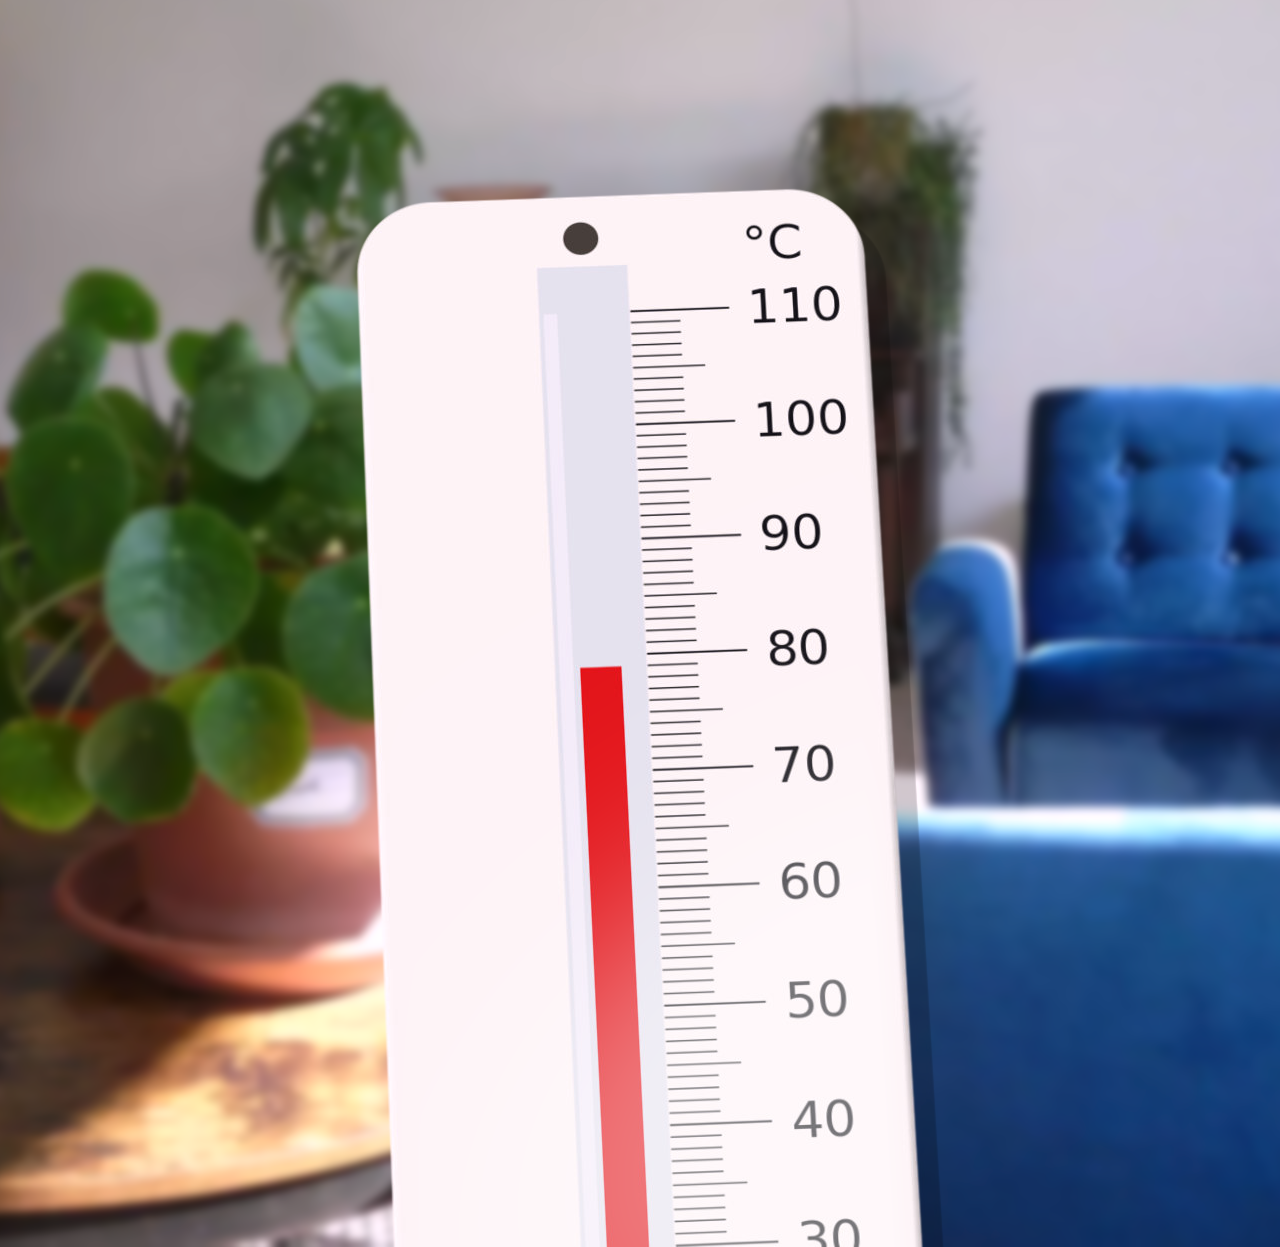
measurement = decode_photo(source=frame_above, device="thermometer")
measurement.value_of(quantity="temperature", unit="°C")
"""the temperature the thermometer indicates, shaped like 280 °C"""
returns 79 °C
